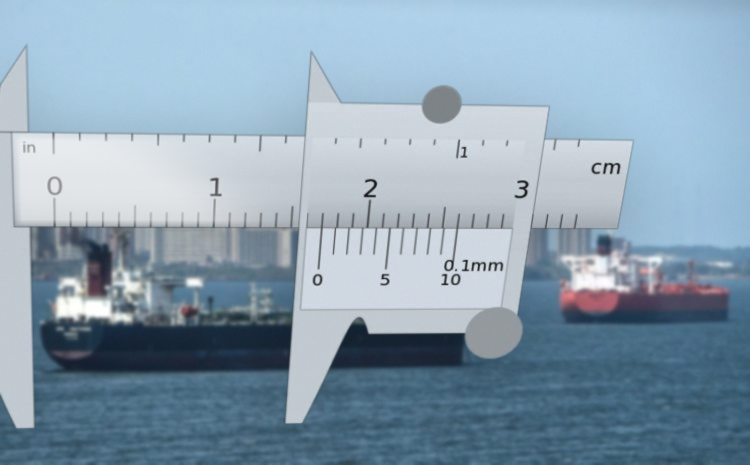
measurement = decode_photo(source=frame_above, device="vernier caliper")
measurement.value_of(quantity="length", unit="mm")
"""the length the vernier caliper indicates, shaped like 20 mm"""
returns 17.0 mm
